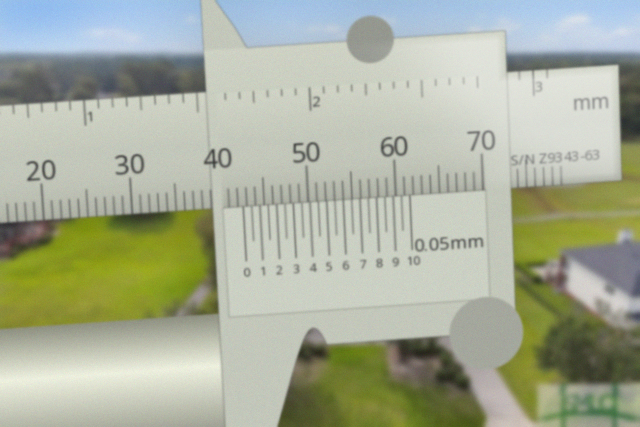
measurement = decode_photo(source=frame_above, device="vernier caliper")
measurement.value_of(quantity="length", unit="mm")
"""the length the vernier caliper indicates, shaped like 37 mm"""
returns 42.6 mm
